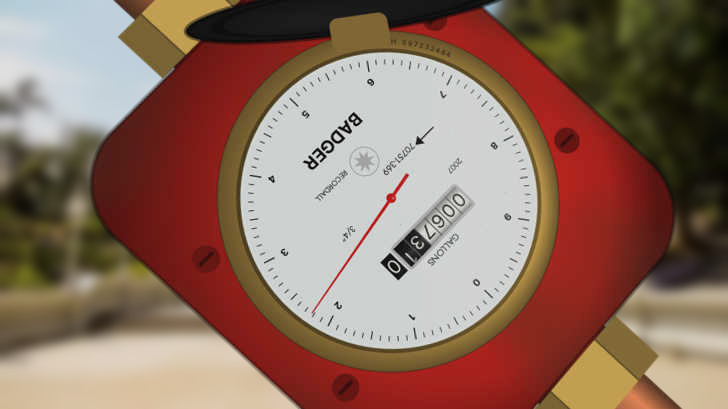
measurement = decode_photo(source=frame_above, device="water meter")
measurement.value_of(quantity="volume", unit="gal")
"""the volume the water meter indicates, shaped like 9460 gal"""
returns 67312.2 gal
